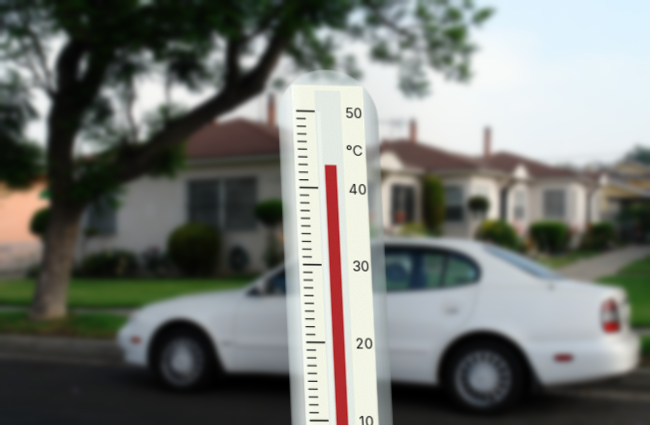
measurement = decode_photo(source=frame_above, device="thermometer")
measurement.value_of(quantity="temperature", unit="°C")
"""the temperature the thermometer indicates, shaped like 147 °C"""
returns 43 °C
